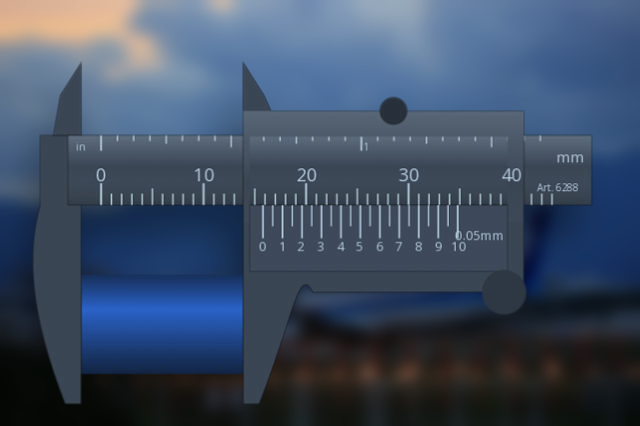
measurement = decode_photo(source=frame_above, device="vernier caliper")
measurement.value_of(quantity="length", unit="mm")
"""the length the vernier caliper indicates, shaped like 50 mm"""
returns 15.8 mm
